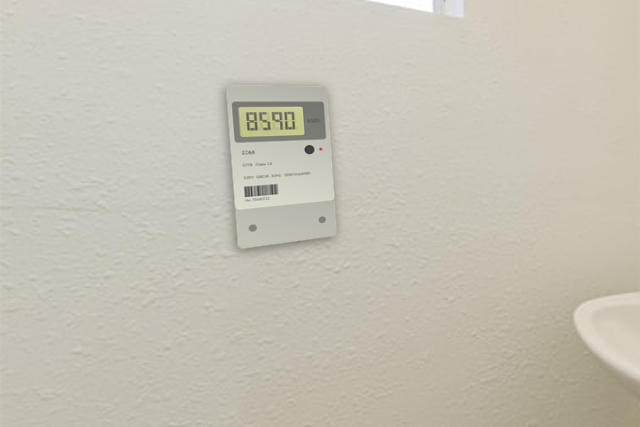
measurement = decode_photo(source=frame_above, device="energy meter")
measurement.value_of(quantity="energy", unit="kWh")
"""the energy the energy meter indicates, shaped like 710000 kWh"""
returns 8590 kWh
